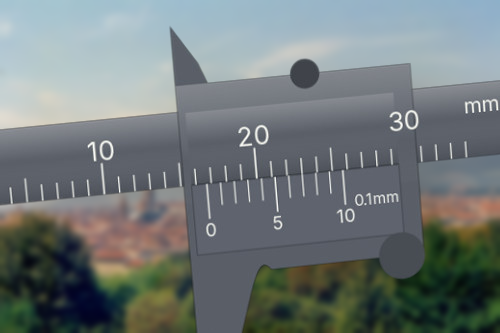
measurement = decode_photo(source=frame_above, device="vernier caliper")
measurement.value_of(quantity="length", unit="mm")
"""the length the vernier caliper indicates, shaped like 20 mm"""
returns 16.7 mm
